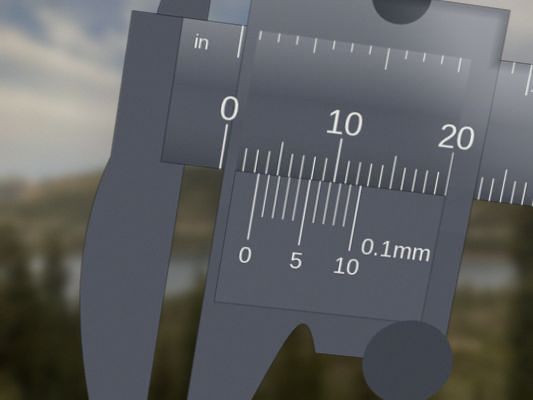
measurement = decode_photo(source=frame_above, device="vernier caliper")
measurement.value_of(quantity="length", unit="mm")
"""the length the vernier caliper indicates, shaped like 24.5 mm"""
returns 3.4 mm
